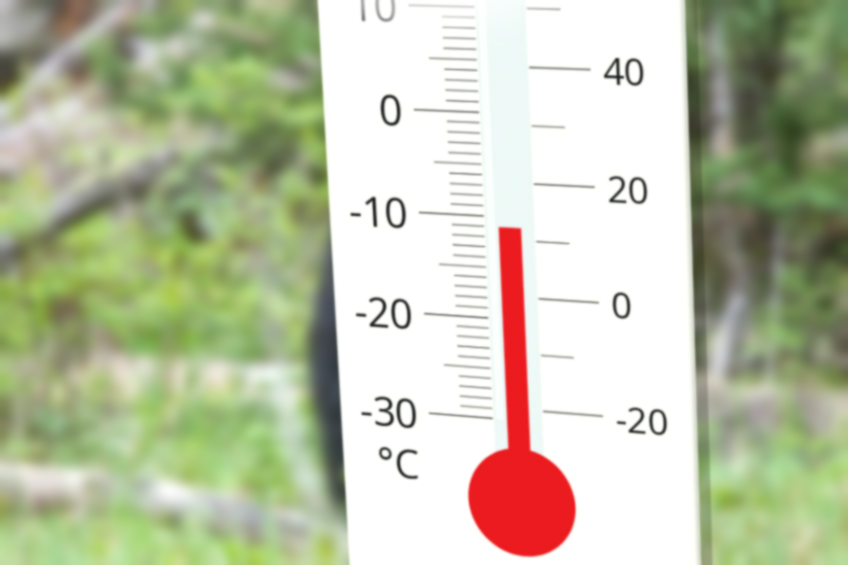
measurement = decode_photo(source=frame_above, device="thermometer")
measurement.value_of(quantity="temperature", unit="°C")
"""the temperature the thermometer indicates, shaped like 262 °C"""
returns -11 °C
